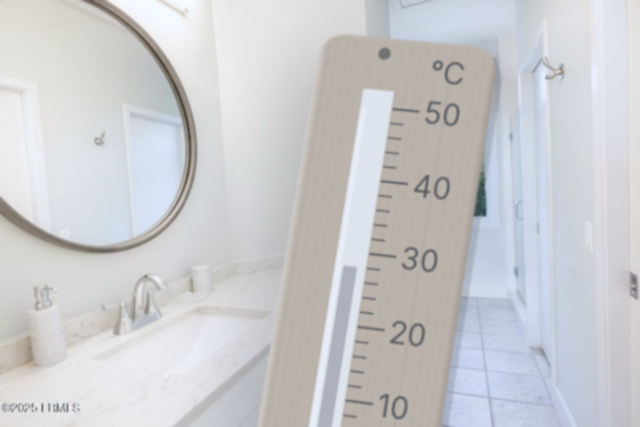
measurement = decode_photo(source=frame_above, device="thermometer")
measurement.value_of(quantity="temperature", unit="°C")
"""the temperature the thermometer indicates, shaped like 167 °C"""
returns 28 °C
